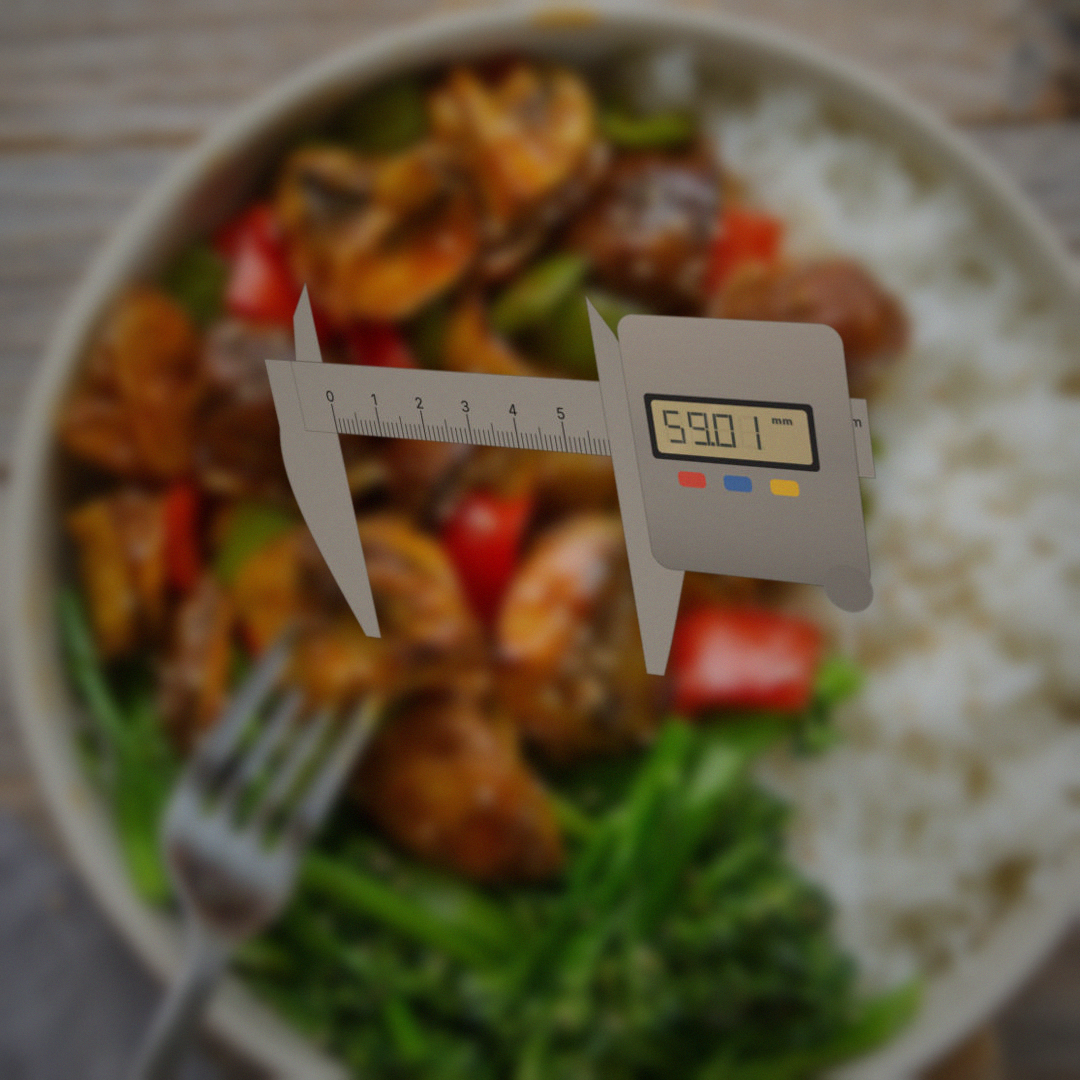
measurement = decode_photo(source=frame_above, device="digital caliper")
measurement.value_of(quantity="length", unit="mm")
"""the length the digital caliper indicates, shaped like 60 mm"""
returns 59.01 mm
